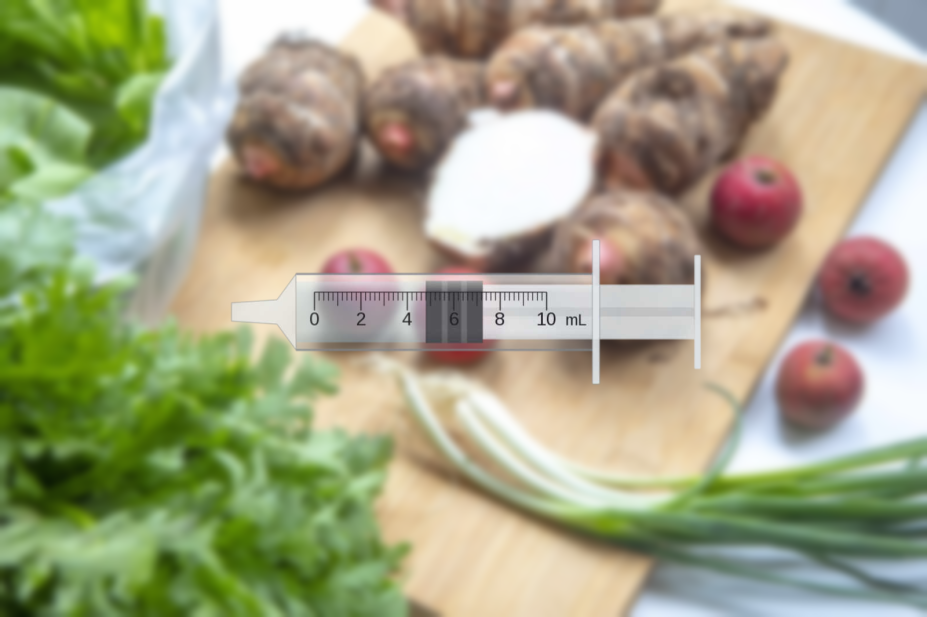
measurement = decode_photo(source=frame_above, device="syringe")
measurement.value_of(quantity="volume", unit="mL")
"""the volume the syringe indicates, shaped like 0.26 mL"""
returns 4.8 mL
